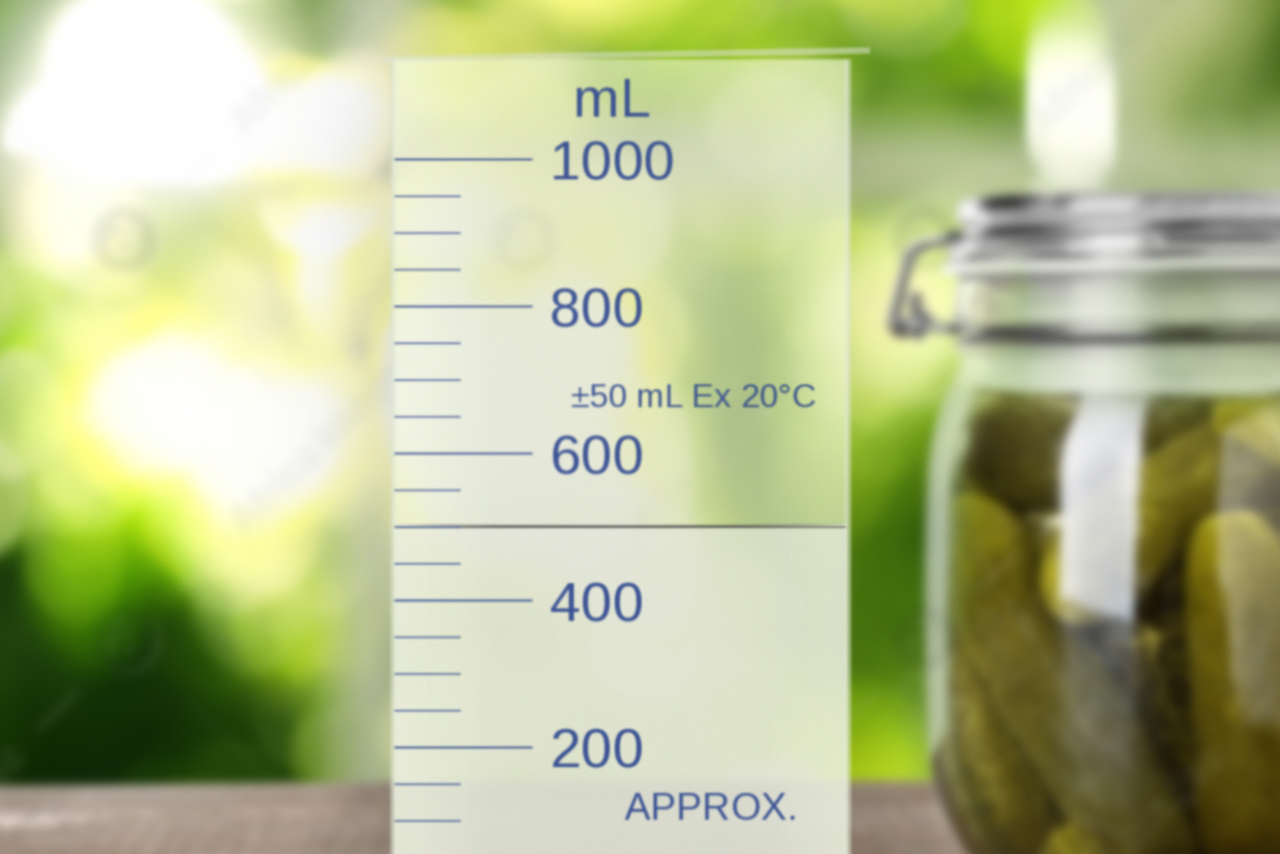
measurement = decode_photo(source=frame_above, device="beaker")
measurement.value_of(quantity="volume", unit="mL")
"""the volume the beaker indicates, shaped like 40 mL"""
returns 500 mL
